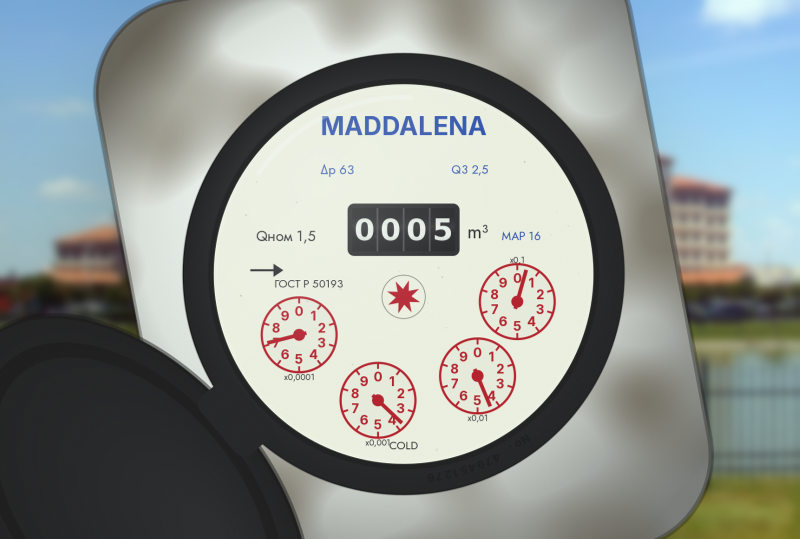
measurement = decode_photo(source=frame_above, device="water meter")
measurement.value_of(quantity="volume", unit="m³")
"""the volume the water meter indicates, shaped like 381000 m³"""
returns 5.0437 m³
